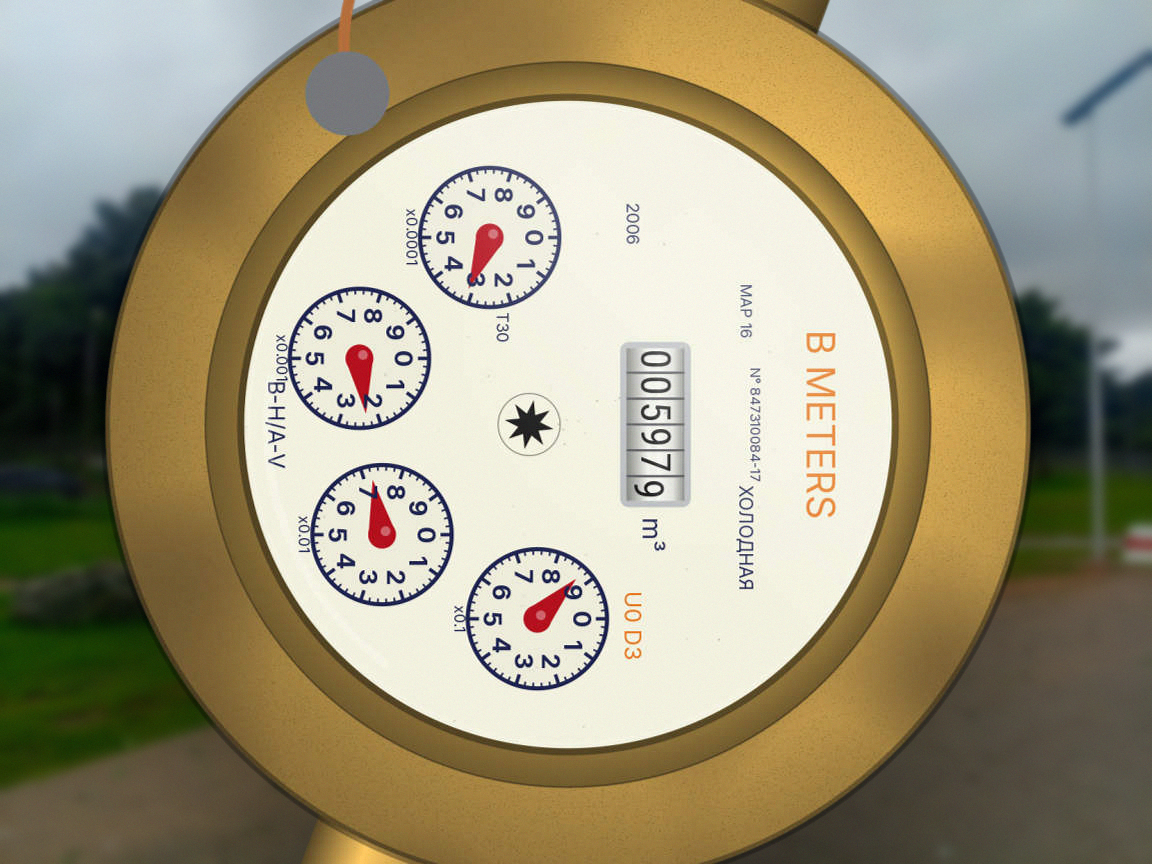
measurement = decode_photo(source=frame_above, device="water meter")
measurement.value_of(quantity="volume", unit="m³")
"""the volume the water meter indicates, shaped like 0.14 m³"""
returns 5978.8723 m³
